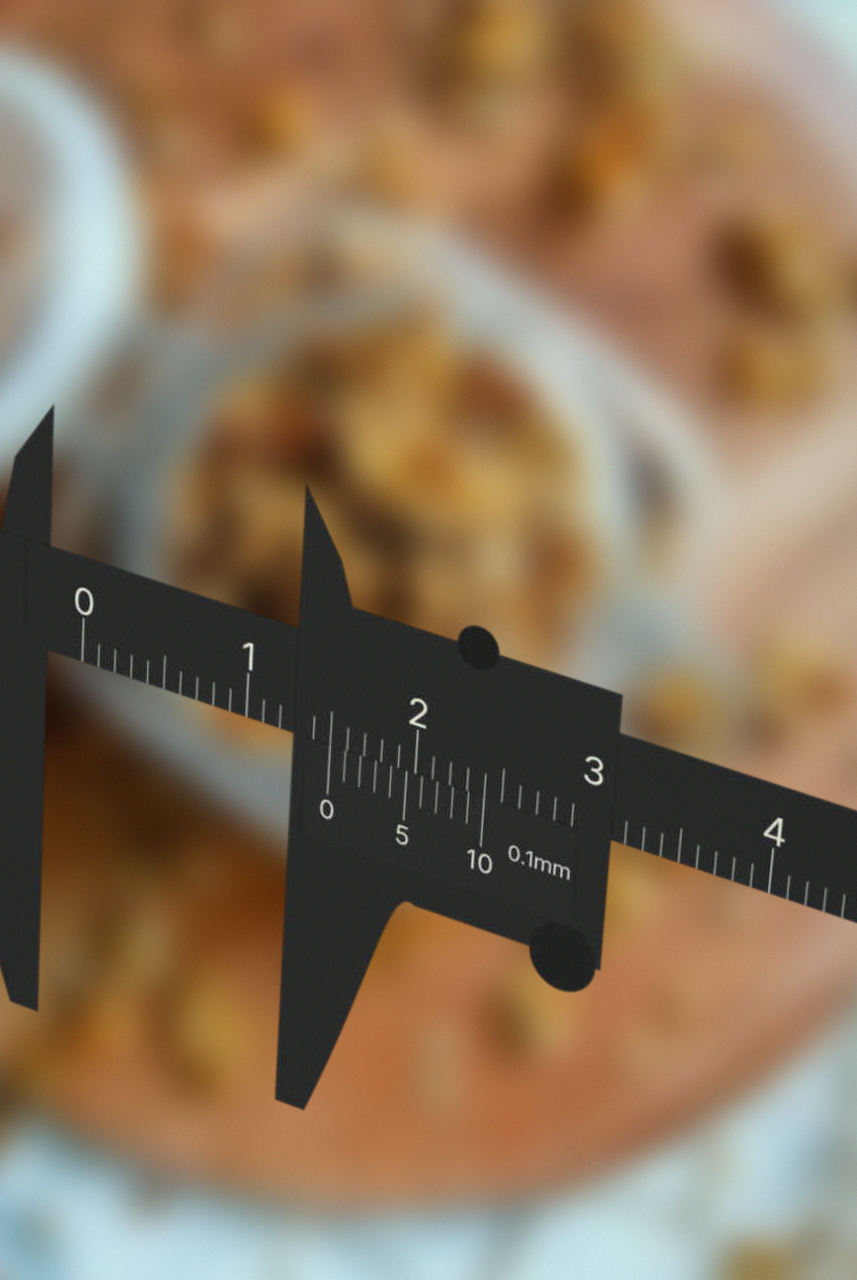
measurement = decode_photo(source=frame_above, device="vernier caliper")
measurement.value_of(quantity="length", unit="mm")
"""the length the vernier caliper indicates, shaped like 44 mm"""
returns 15.0 mm
